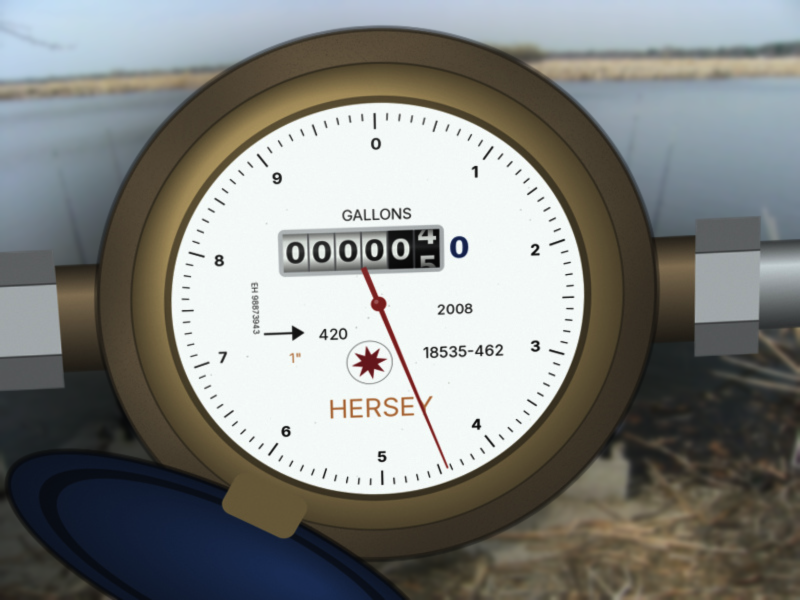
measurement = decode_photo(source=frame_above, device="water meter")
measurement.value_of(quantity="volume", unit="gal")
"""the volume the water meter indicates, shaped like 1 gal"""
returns 44.4 gal
